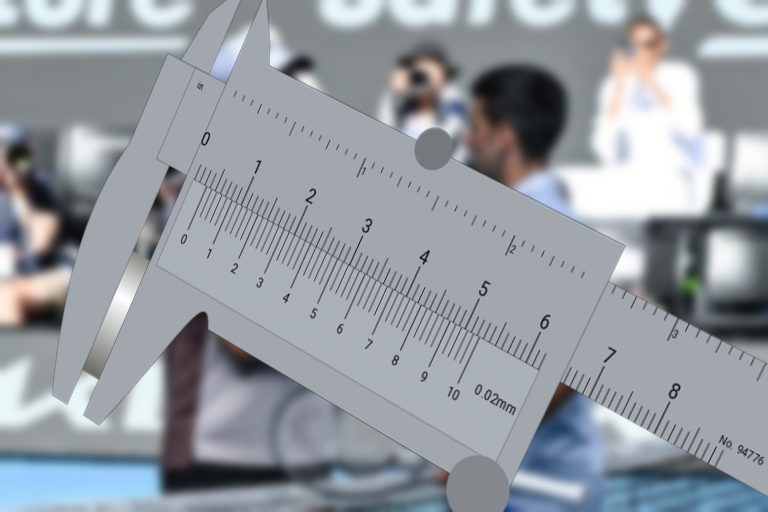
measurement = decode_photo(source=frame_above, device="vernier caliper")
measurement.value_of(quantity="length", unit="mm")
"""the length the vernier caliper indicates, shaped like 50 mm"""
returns 3.4 mm
